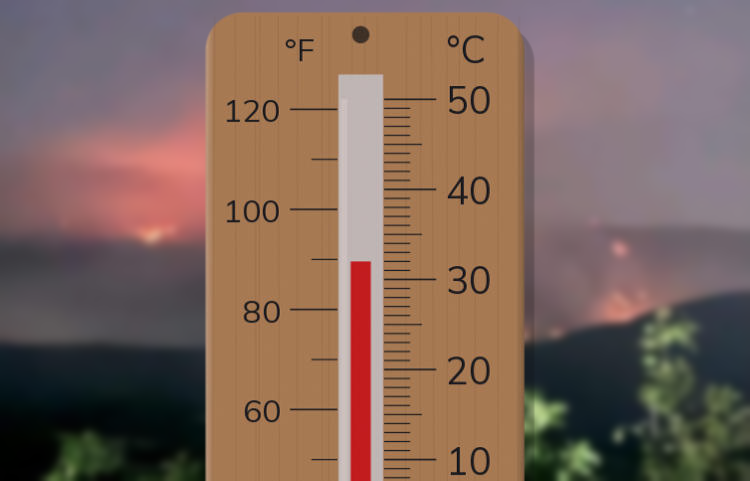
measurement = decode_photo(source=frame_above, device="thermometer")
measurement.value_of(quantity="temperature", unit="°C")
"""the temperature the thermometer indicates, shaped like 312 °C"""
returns 32 °C
